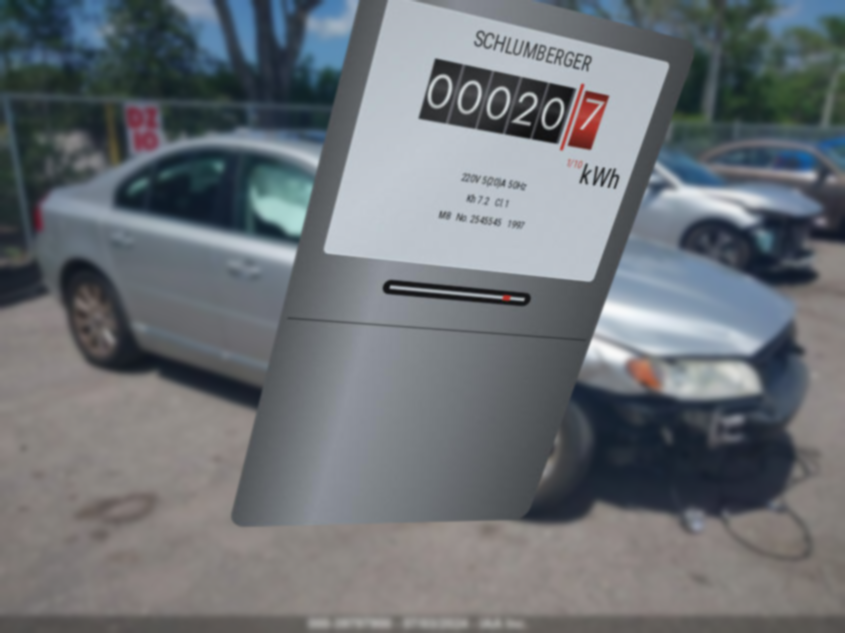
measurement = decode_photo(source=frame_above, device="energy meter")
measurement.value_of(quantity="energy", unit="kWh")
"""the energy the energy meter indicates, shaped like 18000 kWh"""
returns 20.7 kWh
